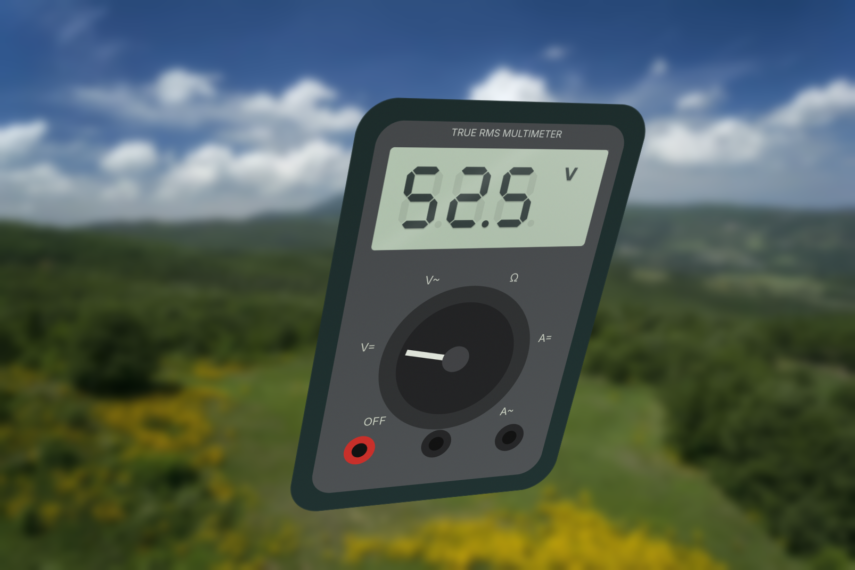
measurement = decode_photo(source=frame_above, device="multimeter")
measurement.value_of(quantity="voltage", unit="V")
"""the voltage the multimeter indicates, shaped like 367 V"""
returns 52.5 V
